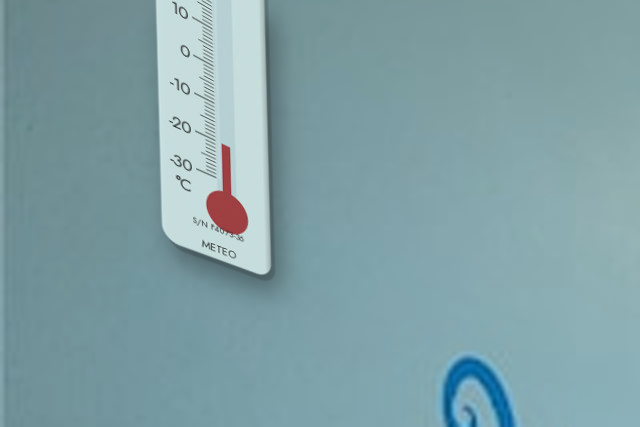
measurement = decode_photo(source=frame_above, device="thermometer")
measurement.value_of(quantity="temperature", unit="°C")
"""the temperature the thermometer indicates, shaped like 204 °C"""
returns -20 °C
